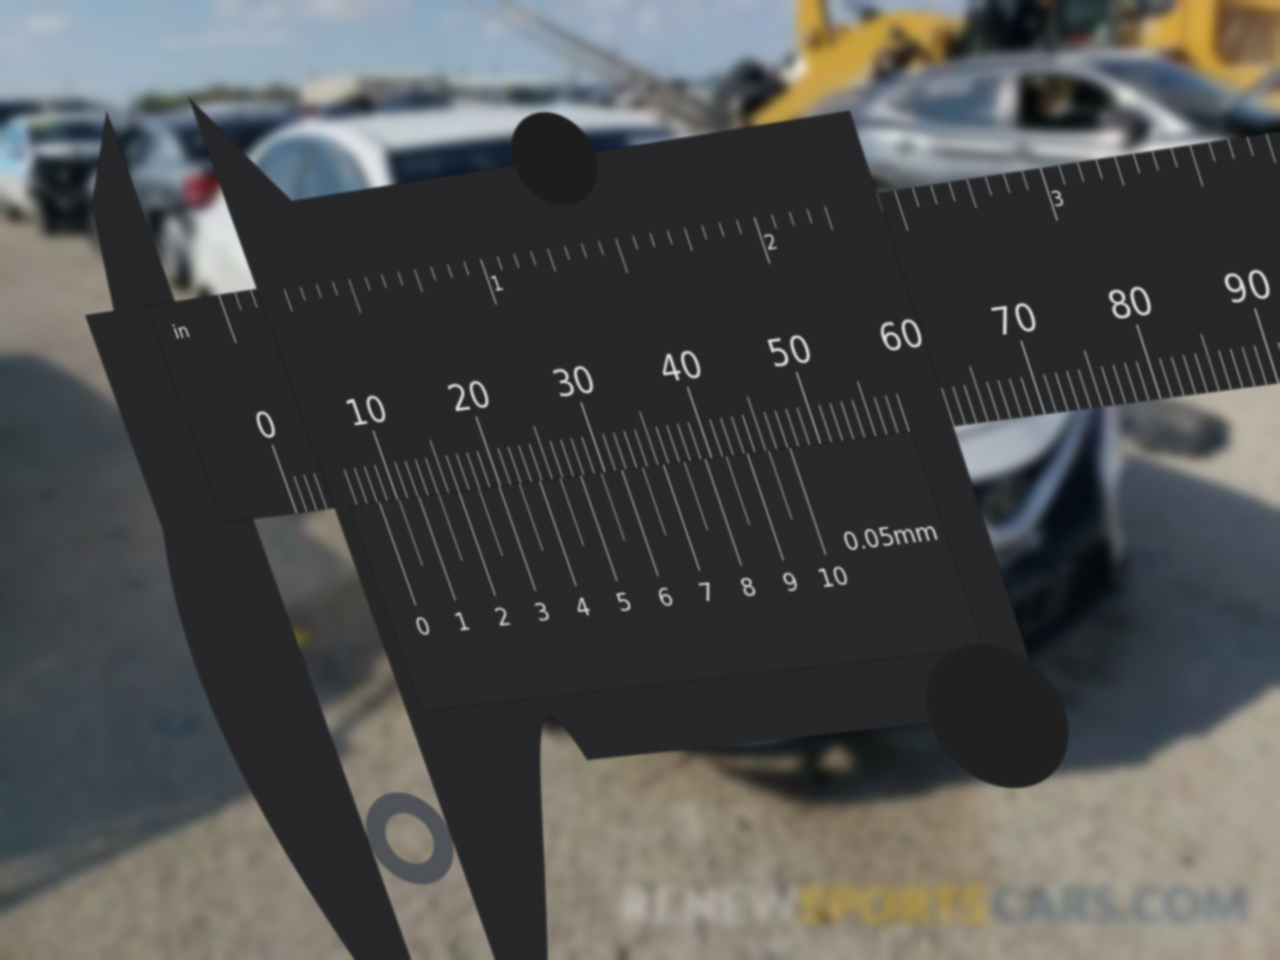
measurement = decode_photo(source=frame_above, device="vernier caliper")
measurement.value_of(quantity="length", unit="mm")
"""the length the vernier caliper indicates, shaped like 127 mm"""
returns 8.2 mm
